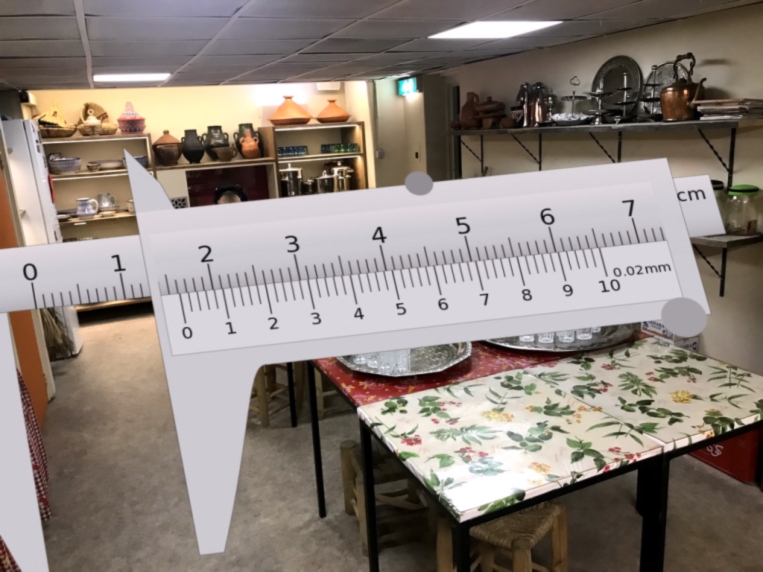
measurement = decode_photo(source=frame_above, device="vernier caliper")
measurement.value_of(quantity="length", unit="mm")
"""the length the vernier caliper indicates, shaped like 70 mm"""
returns 16.2 mm
